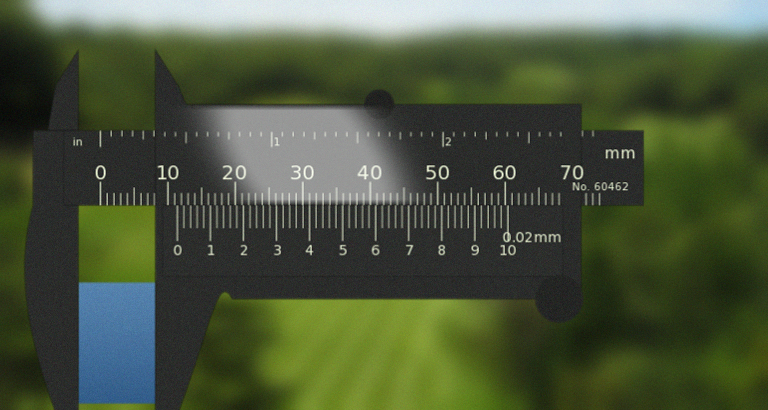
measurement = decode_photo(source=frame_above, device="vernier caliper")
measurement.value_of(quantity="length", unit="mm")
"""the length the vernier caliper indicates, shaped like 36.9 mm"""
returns 11.4 mm
